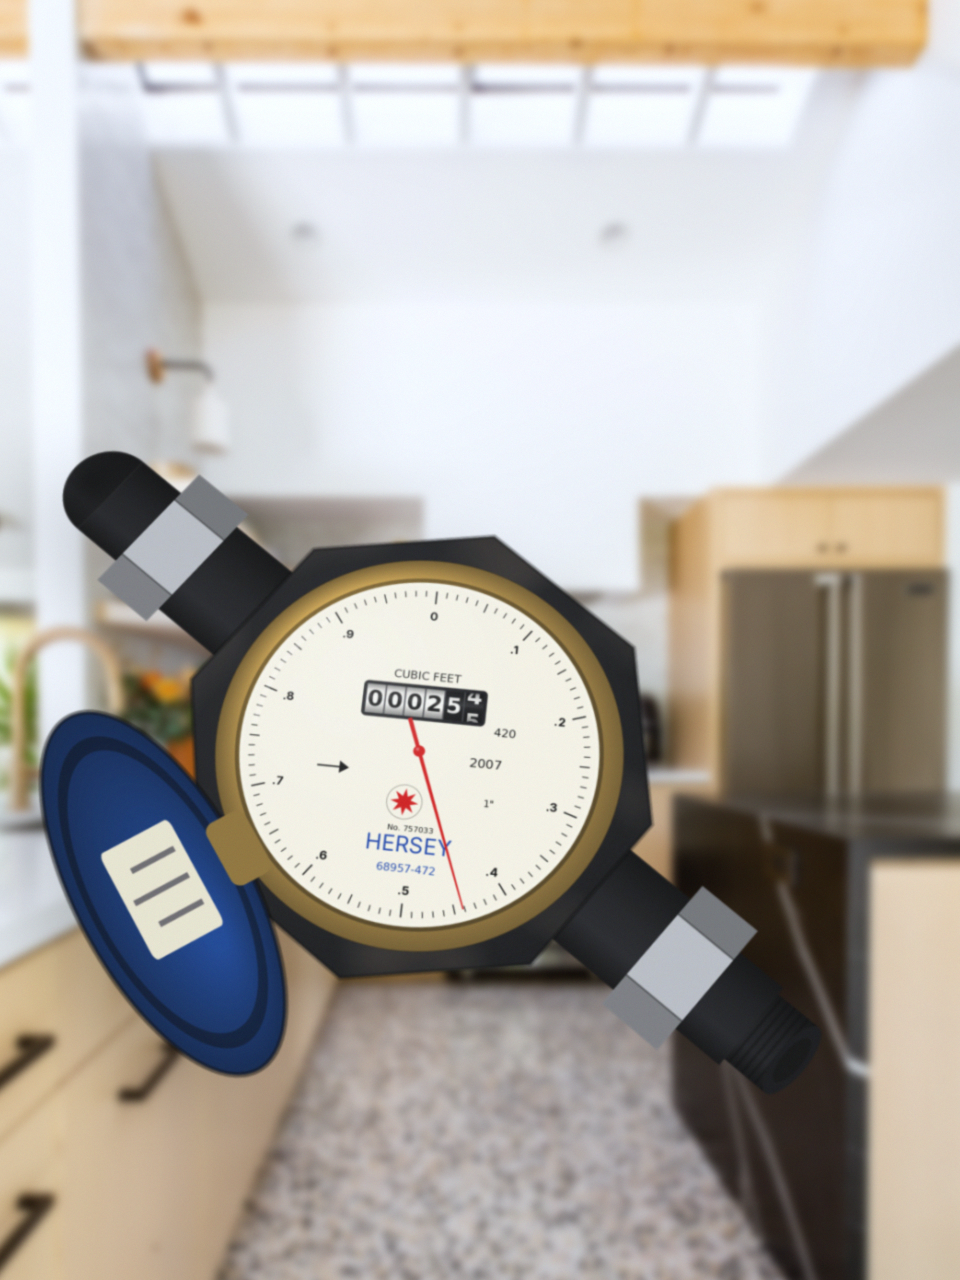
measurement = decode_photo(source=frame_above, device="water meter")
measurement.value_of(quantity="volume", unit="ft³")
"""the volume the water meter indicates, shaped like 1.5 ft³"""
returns 254.44 ft³
